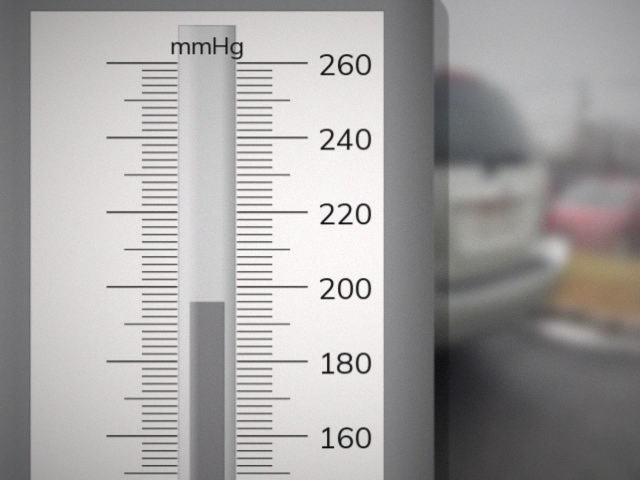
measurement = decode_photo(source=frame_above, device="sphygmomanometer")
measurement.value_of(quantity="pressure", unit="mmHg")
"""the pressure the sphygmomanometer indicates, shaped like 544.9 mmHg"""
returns 196 mmHg
